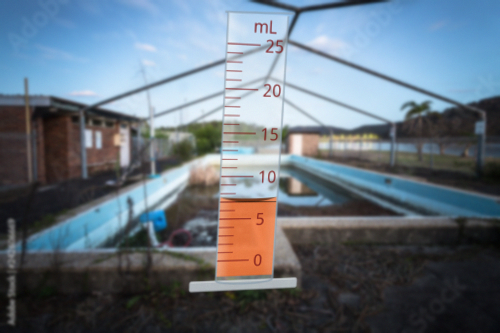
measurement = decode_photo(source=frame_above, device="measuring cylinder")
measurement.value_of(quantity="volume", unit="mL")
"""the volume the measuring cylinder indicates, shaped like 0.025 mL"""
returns 7 mL
